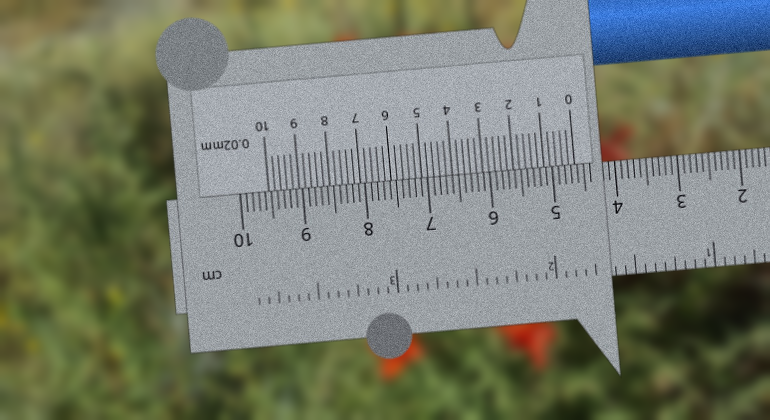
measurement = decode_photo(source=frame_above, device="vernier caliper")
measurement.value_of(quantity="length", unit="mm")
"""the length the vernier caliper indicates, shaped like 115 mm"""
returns 46.4 mm
